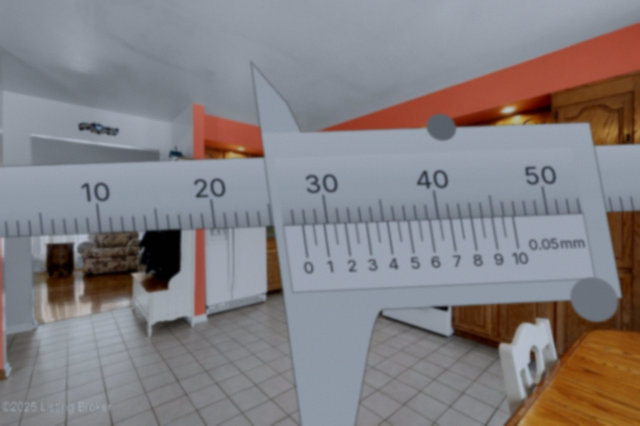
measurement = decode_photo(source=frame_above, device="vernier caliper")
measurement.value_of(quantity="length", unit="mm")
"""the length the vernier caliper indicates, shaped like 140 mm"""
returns 27.8 mm
